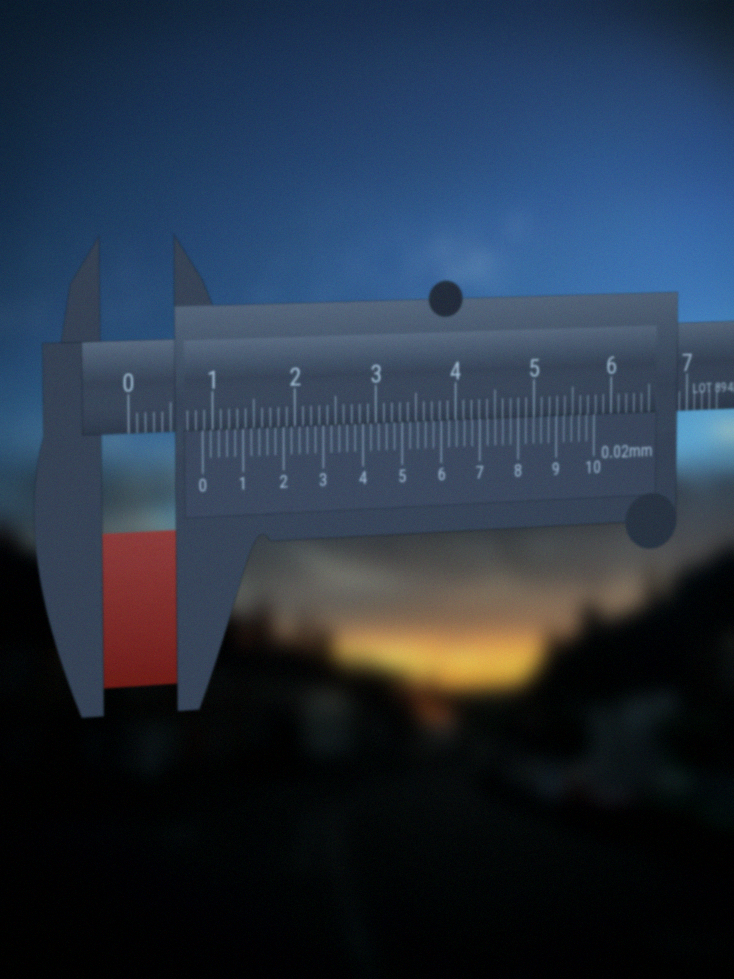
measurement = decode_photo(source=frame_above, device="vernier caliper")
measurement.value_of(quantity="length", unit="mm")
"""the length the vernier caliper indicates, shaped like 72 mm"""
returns 8.8 mm
